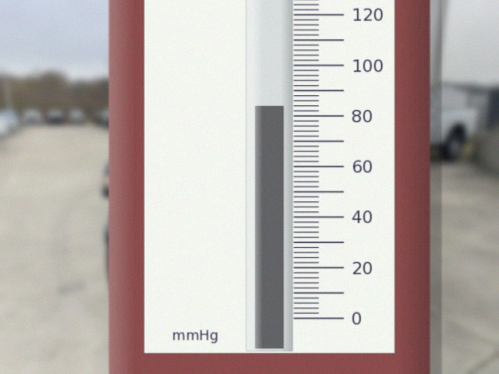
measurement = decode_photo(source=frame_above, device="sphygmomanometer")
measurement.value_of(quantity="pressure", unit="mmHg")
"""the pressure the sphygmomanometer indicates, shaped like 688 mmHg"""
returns 84 mmHg
